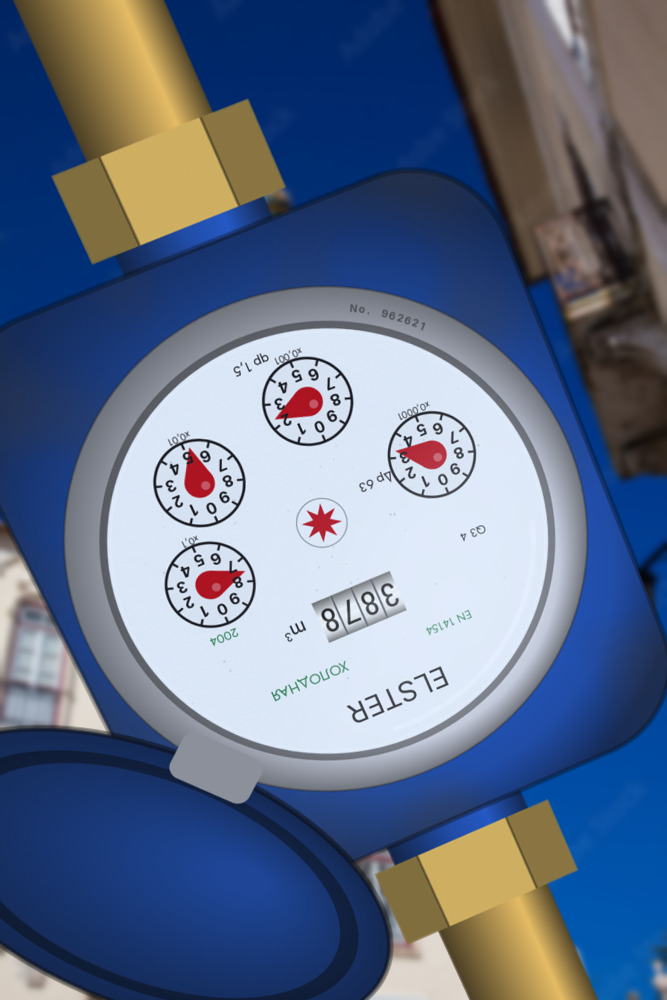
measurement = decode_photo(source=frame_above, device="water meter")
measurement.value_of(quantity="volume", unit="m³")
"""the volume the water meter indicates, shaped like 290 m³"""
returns 3878.7523 m³
